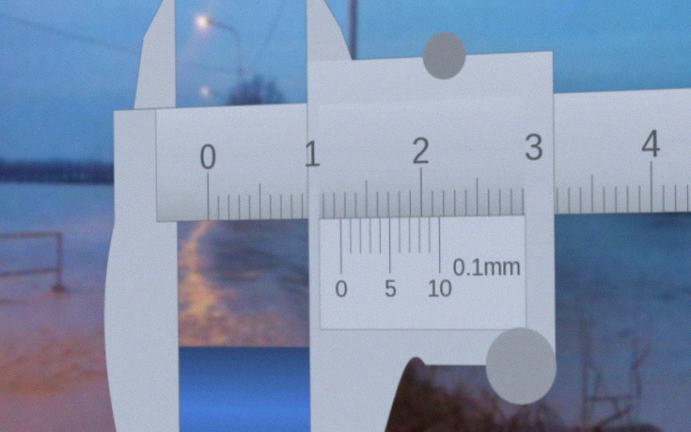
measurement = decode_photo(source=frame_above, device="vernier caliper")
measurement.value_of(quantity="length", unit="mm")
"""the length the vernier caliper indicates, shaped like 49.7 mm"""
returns 12.6 mm
